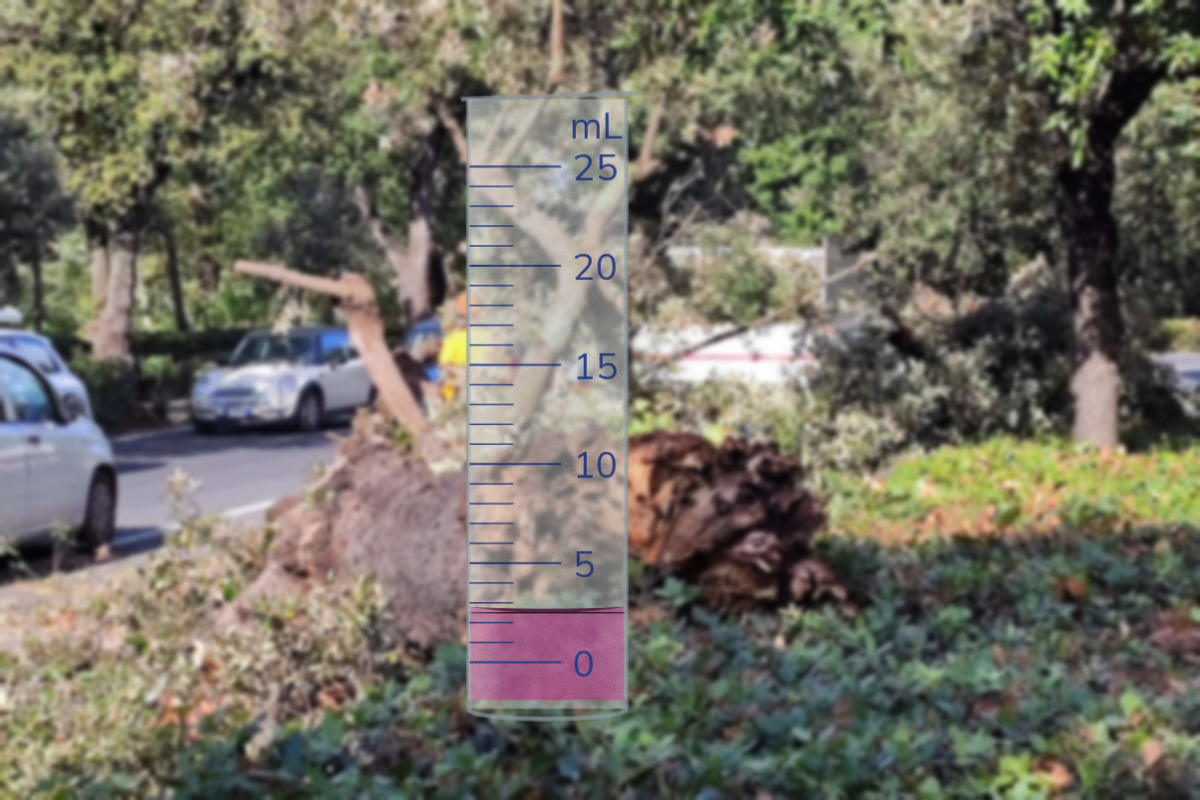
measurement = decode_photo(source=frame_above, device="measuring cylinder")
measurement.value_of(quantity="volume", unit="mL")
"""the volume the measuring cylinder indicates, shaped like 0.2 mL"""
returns 2.5 mL
